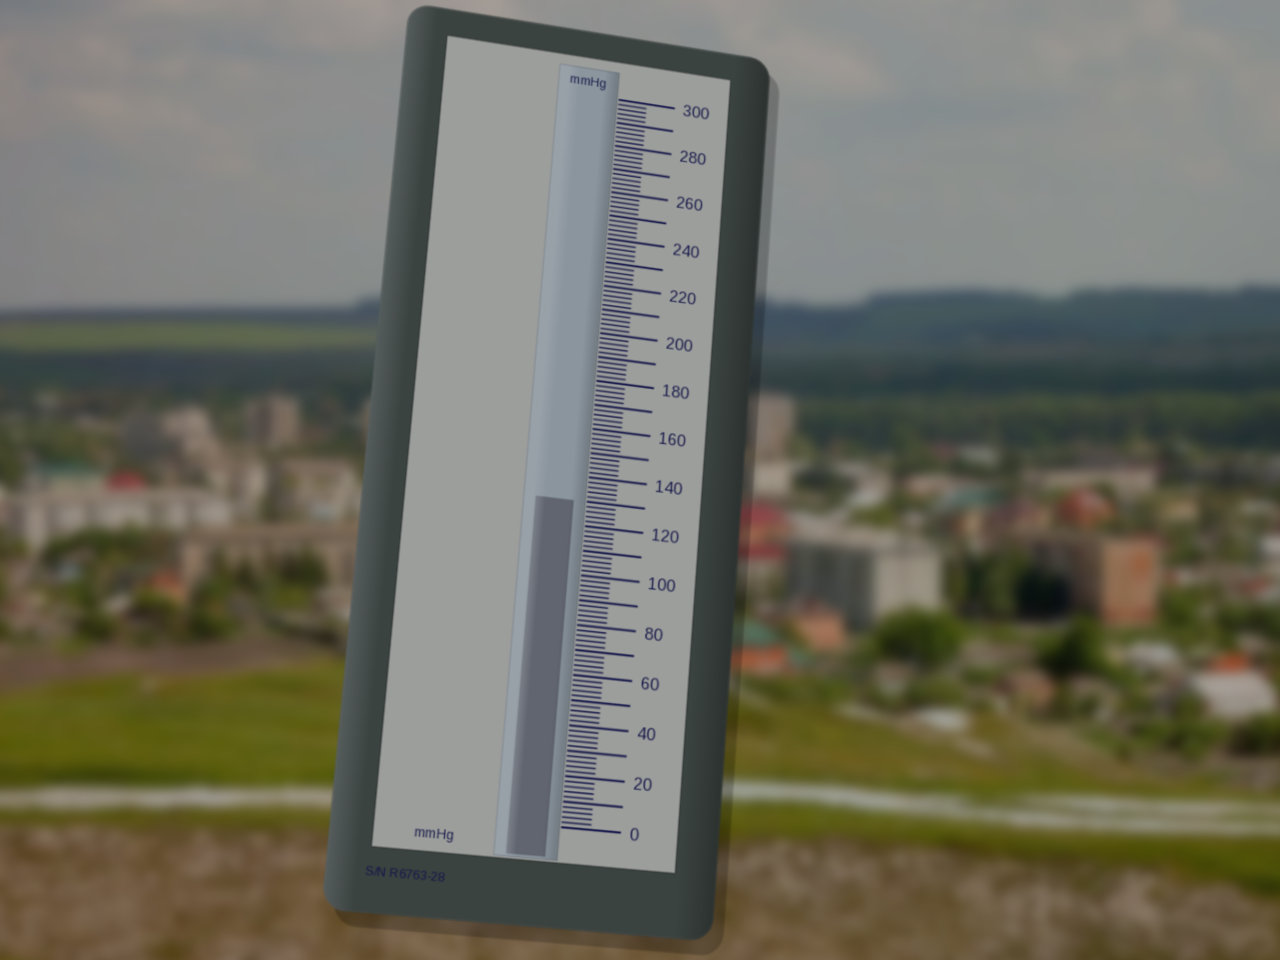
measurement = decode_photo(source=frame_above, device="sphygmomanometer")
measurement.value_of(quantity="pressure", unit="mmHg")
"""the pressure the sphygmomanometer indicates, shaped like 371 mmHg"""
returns 130 mmHg
